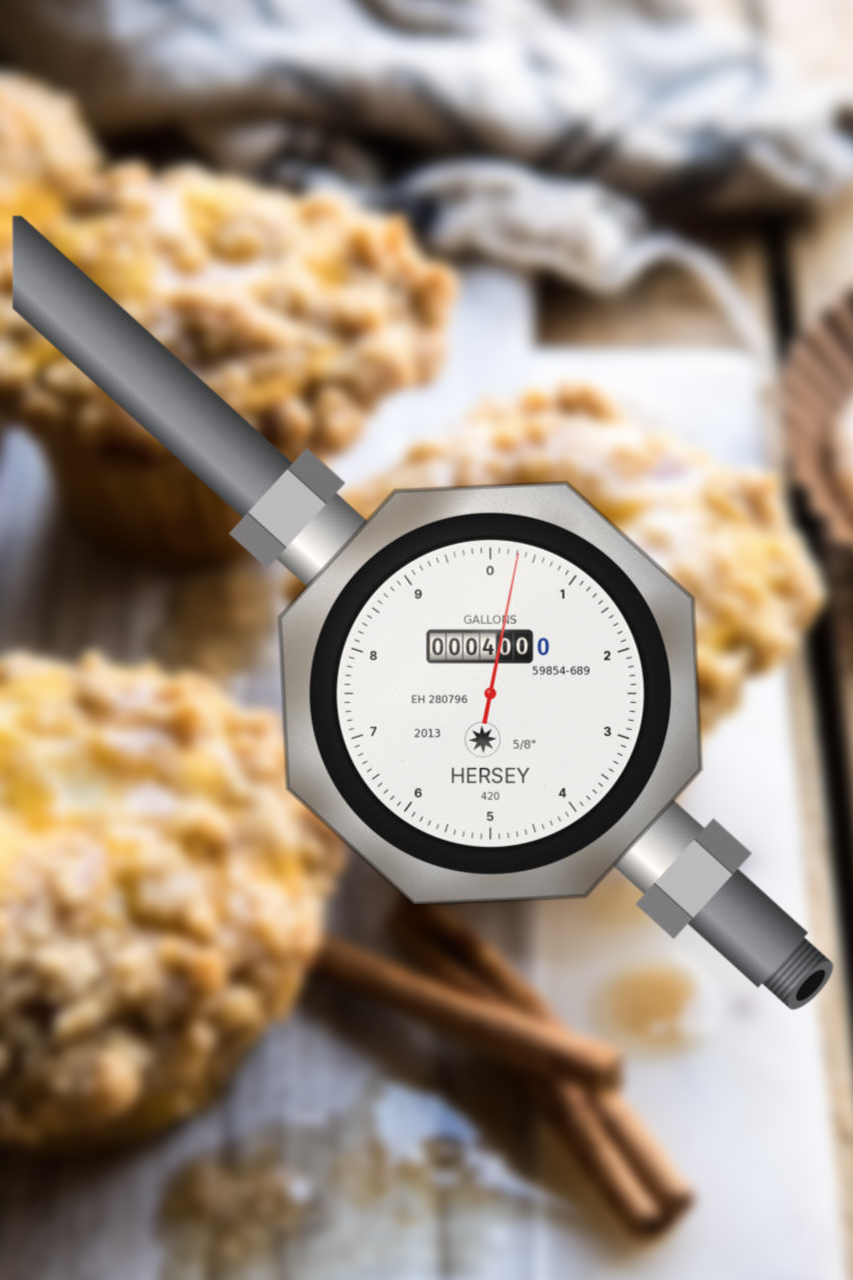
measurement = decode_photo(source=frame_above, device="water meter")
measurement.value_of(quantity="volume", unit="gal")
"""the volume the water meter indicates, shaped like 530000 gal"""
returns 4000.3 gal
